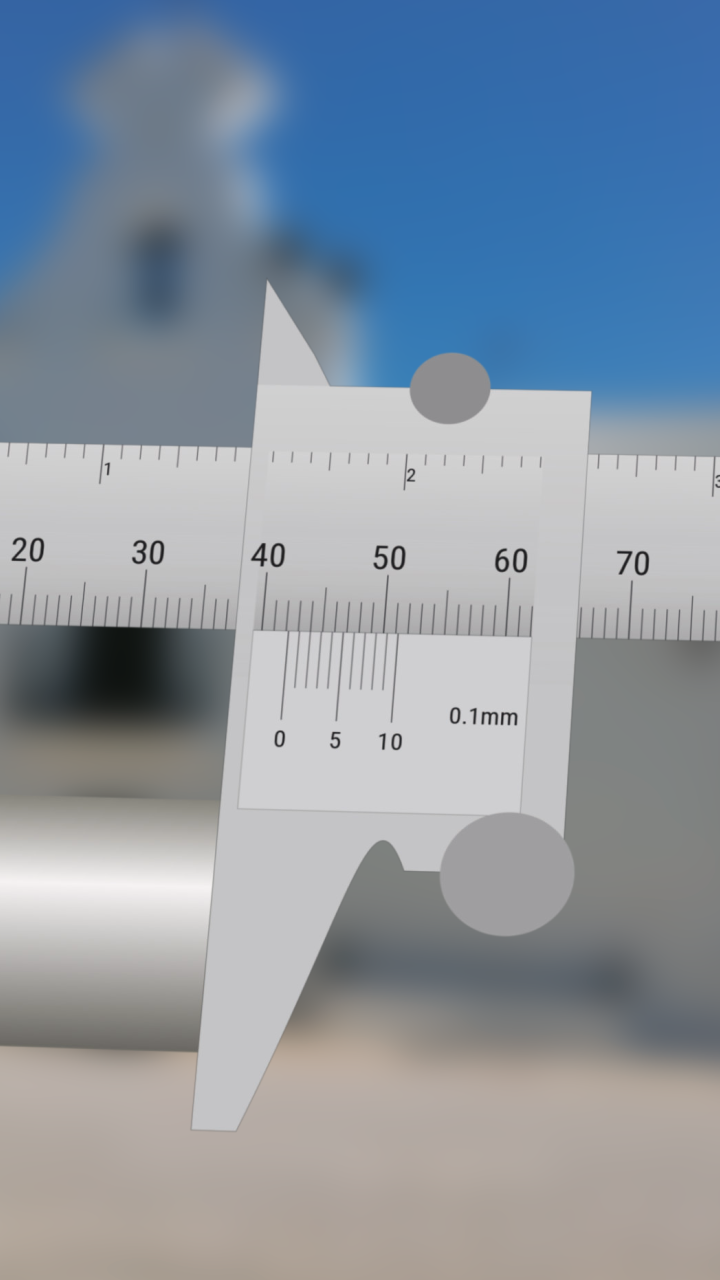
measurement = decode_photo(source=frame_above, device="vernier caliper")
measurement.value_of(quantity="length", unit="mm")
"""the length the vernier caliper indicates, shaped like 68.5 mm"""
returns 42.2 mm
